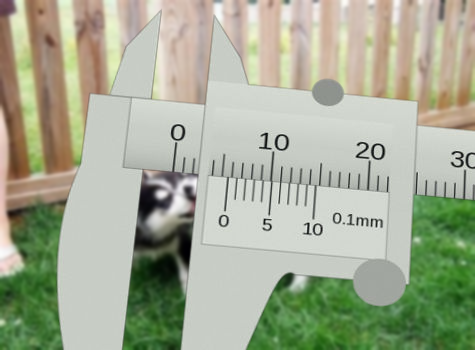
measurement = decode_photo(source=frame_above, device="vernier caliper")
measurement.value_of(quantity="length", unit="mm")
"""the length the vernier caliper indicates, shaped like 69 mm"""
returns 5.6 mm
